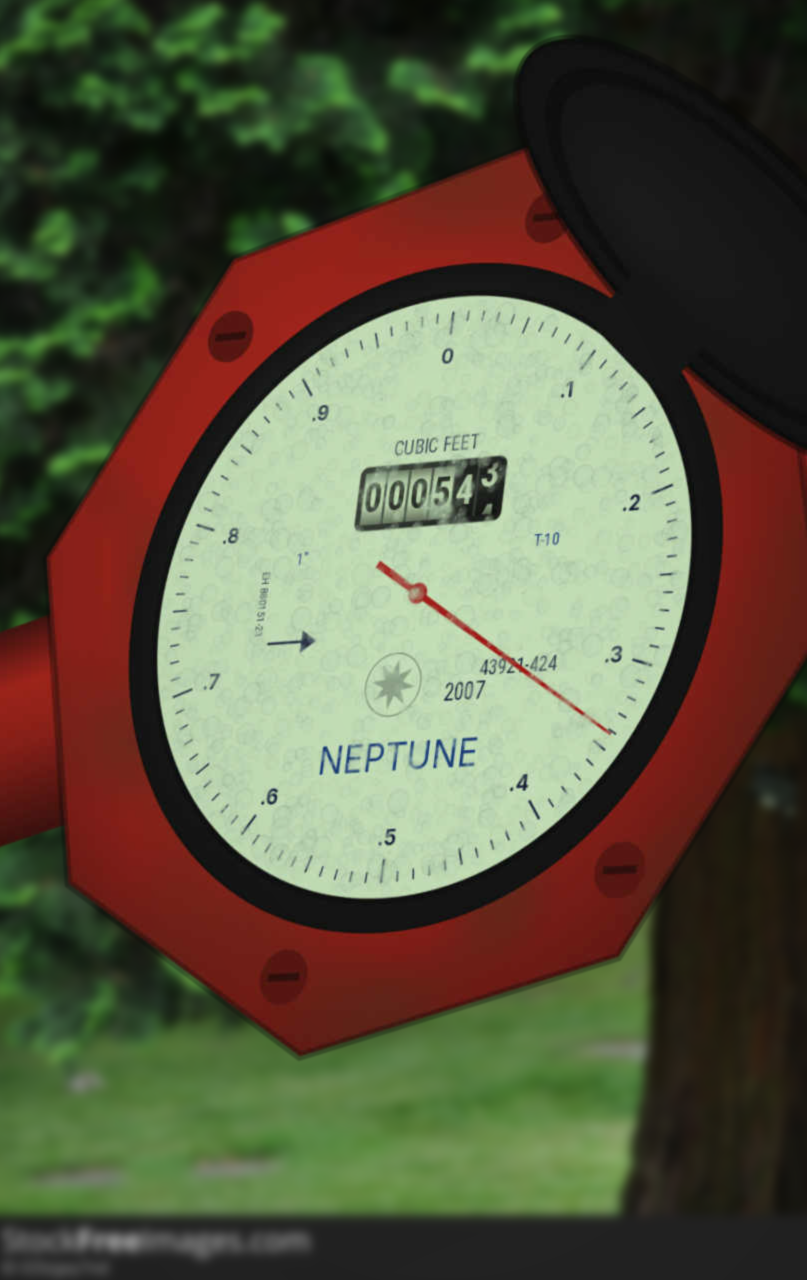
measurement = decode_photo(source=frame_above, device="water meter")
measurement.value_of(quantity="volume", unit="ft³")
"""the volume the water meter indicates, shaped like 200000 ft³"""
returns 543.34 ft³
